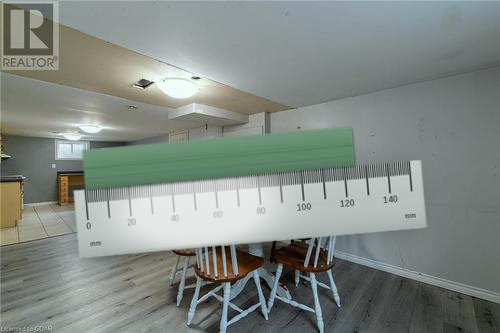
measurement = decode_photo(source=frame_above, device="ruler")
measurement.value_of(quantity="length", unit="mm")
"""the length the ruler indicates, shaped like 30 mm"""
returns 125 mm
